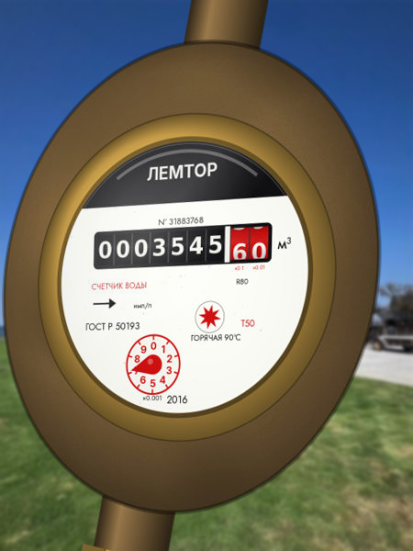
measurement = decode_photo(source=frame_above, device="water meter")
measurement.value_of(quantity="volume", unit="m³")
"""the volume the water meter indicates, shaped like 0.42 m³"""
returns 3545.597 m³
